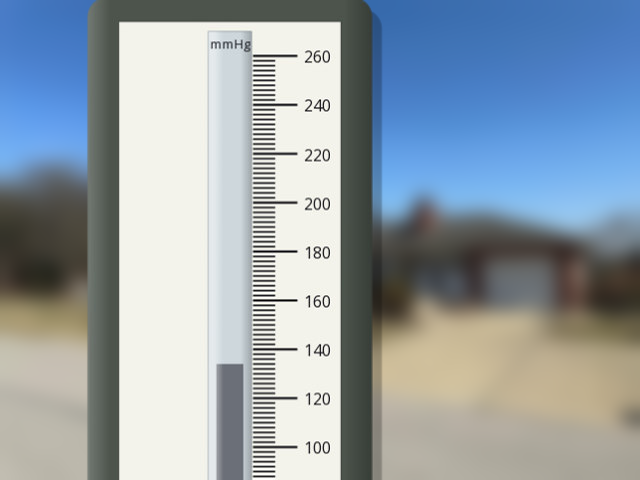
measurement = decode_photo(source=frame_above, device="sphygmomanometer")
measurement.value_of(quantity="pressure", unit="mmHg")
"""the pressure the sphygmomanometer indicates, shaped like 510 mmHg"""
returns 134 mmHg
